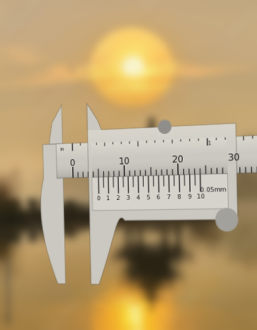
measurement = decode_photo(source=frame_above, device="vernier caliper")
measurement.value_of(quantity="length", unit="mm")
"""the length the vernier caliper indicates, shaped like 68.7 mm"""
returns 5.0 mm
